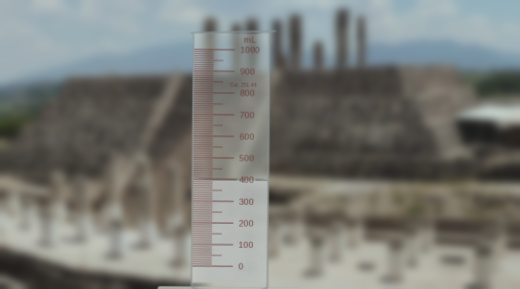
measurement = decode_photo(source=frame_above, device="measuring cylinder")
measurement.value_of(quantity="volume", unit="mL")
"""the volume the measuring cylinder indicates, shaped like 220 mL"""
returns 400 mL
